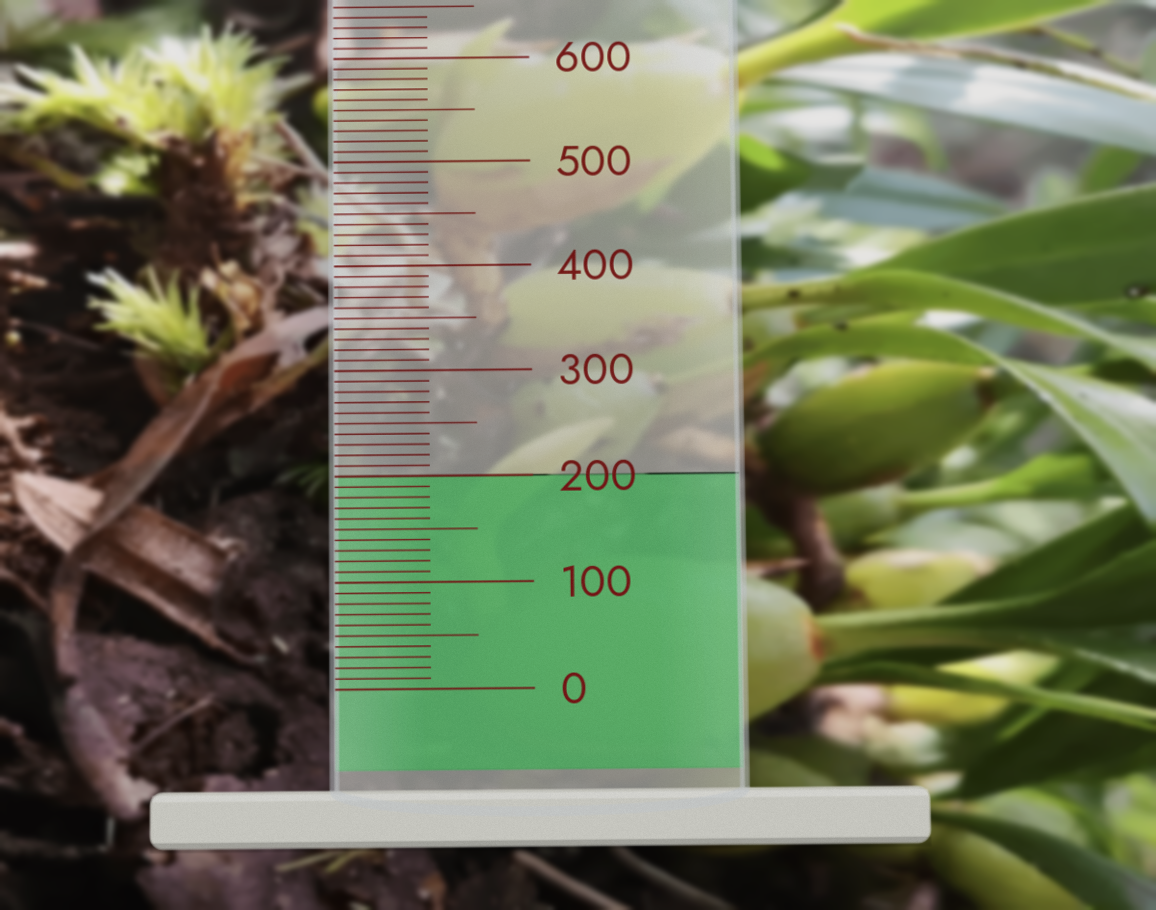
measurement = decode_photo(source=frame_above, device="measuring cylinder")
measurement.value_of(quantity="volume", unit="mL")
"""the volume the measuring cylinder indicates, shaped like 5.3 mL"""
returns 200 mL
